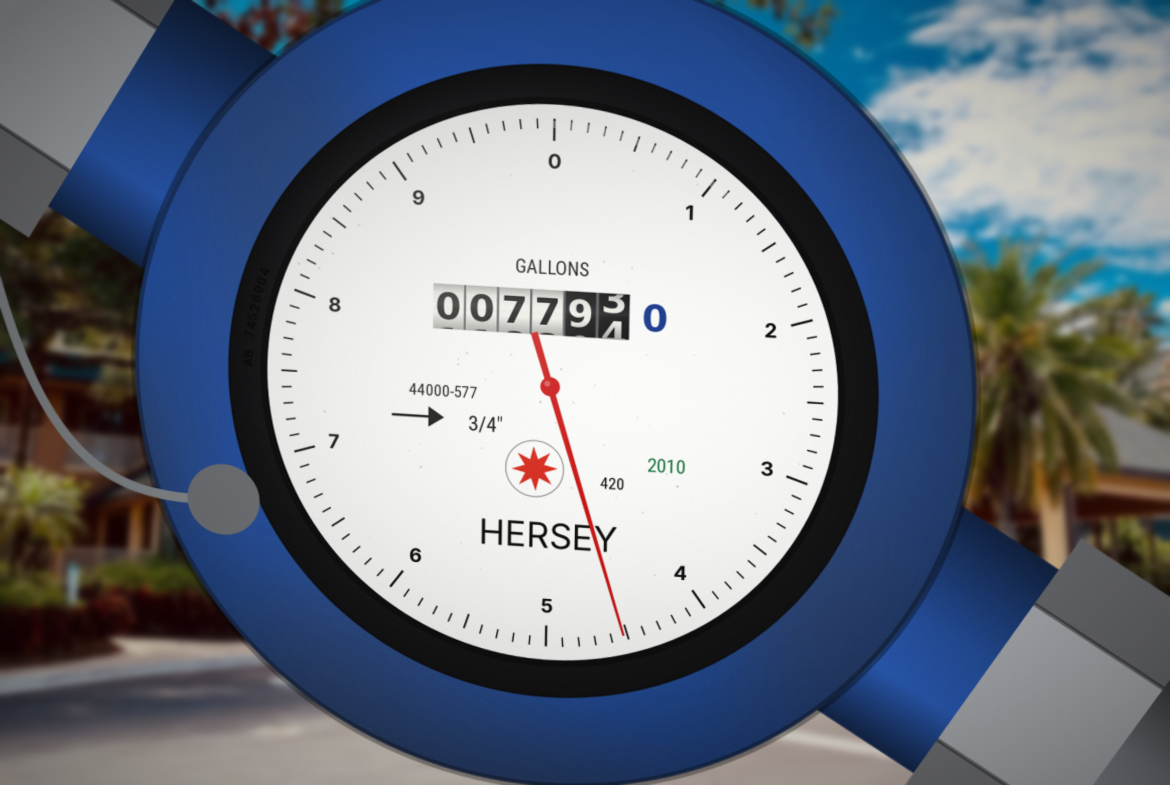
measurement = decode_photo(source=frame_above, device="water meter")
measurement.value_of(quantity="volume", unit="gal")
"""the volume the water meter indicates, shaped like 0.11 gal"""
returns 77934.5 gal
